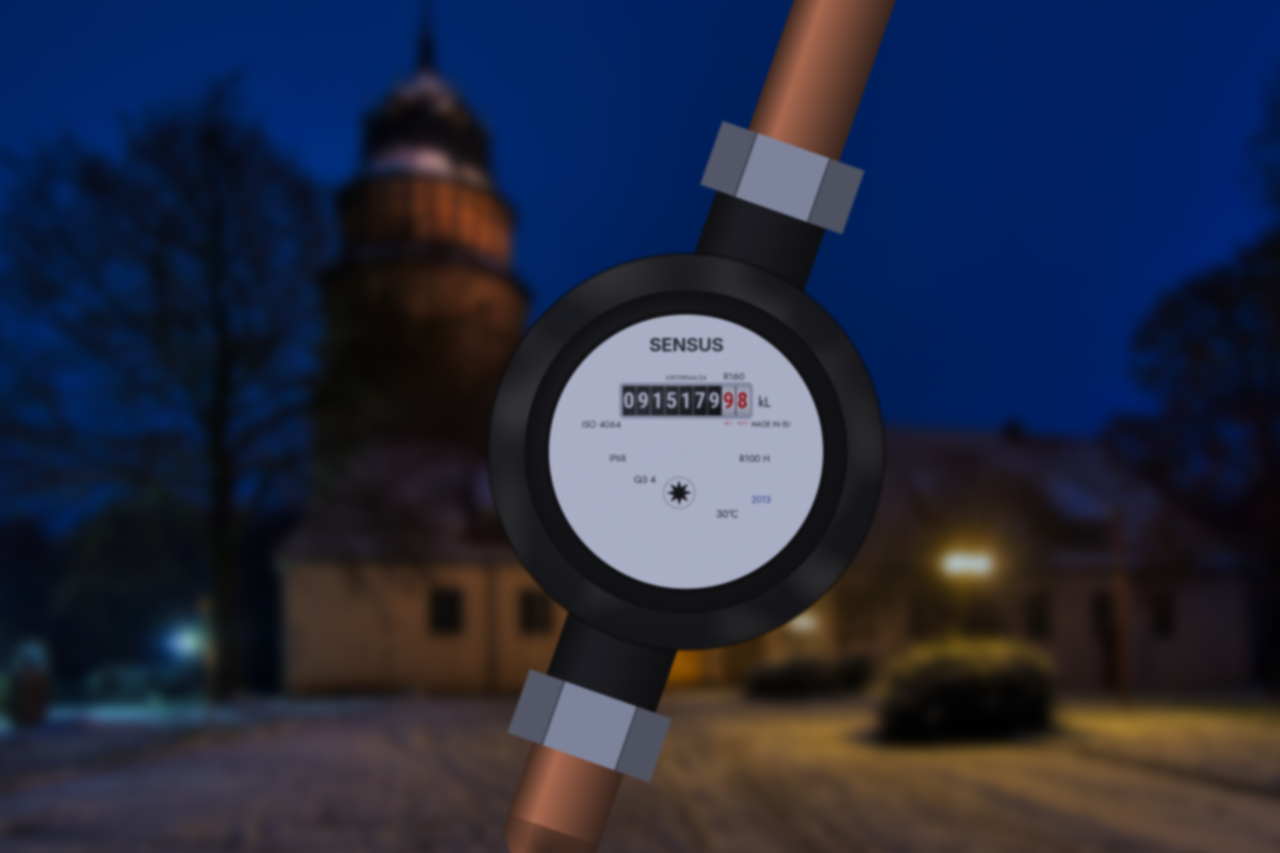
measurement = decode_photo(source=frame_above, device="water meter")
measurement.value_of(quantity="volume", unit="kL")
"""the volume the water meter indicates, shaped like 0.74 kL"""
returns 915179.98 kL
